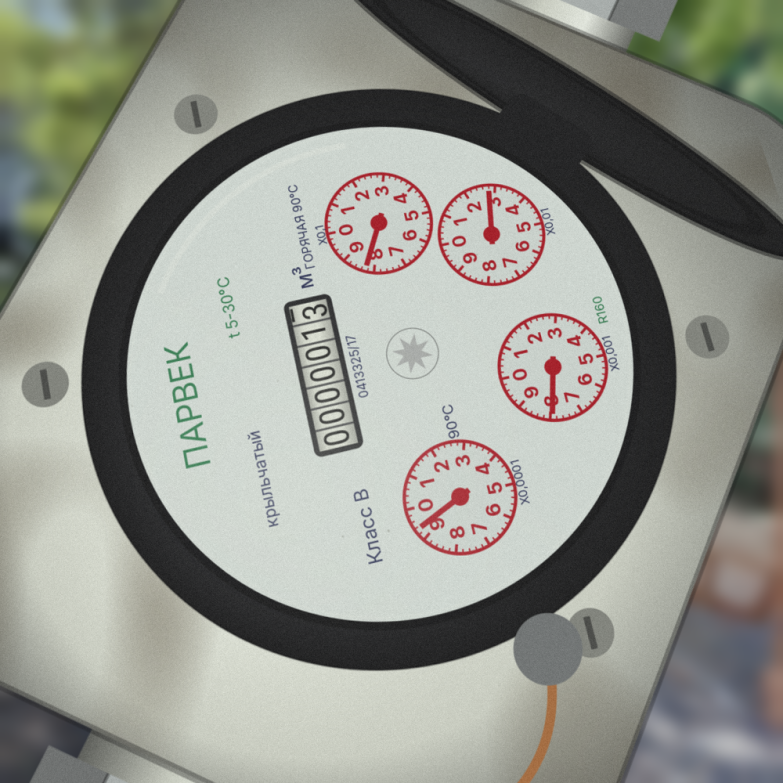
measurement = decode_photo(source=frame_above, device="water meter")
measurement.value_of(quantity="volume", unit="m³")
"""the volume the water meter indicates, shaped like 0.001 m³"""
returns 12.8279 m³
